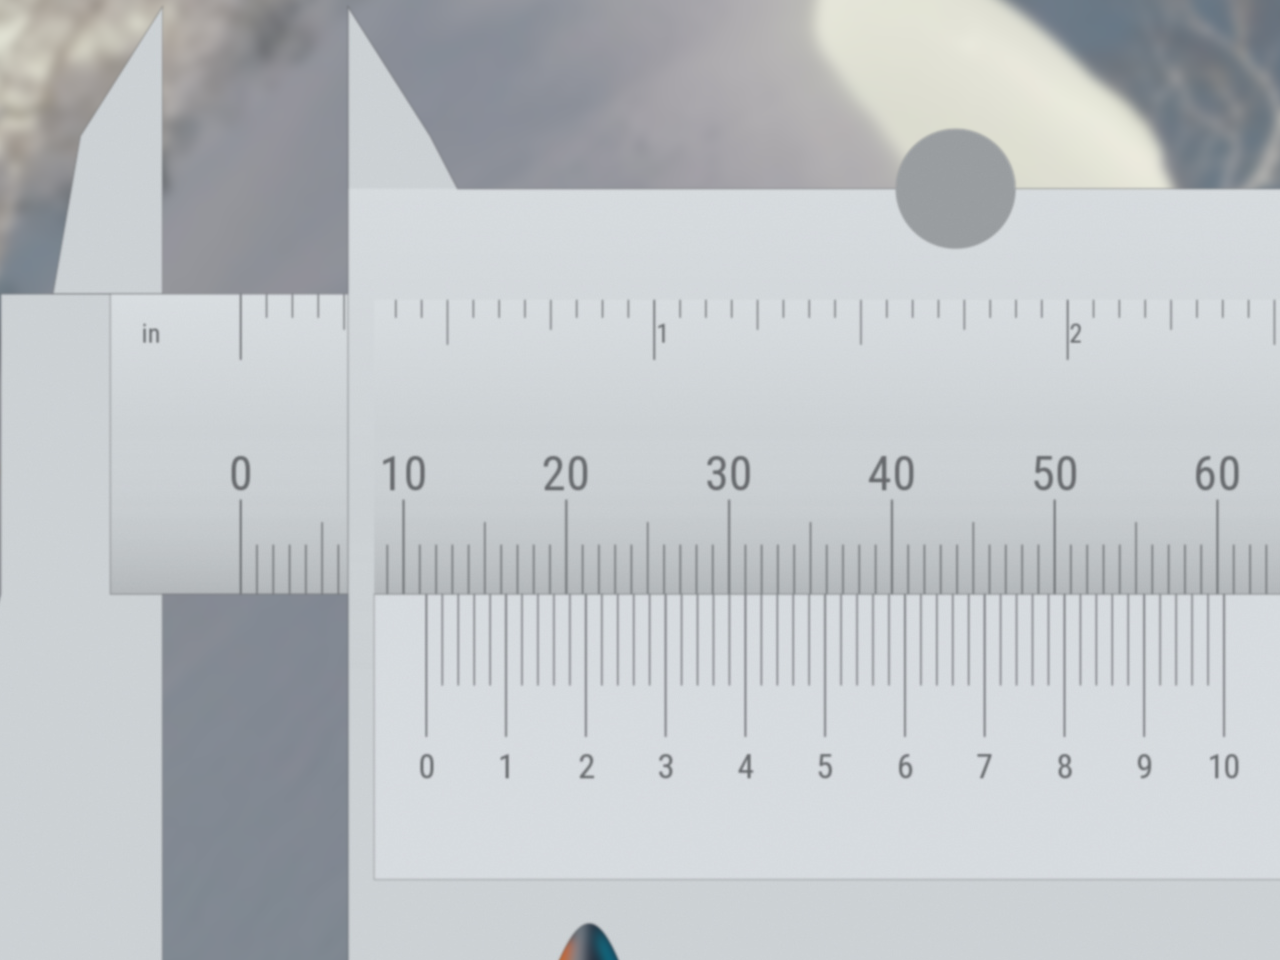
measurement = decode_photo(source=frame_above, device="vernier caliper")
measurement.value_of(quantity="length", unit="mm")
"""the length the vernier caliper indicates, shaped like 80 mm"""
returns 11.4 mm
